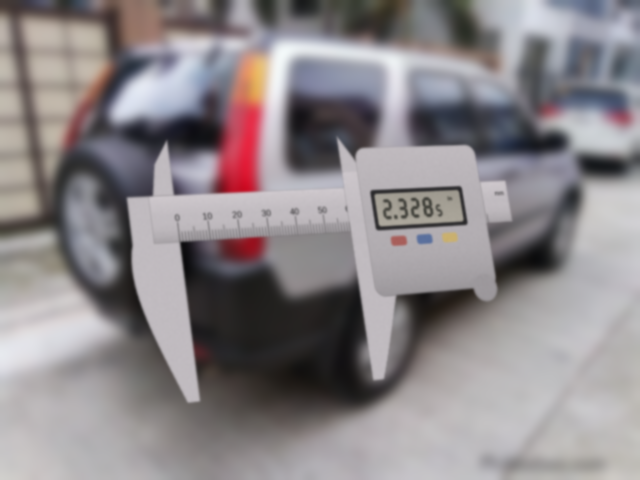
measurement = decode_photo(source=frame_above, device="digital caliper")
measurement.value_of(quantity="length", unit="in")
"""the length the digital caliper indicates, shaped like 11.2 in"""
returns 2.3285 in
